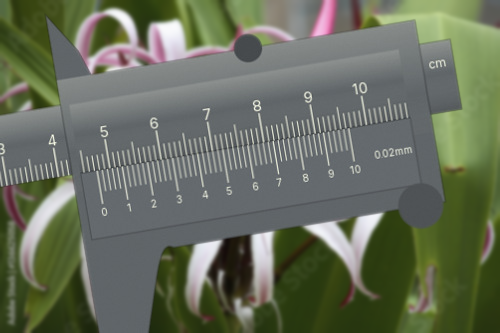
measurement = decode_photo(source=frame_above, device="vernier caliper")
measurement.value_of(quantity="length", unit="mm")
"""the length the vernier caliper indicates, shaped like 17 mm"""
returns 47.5 mm
